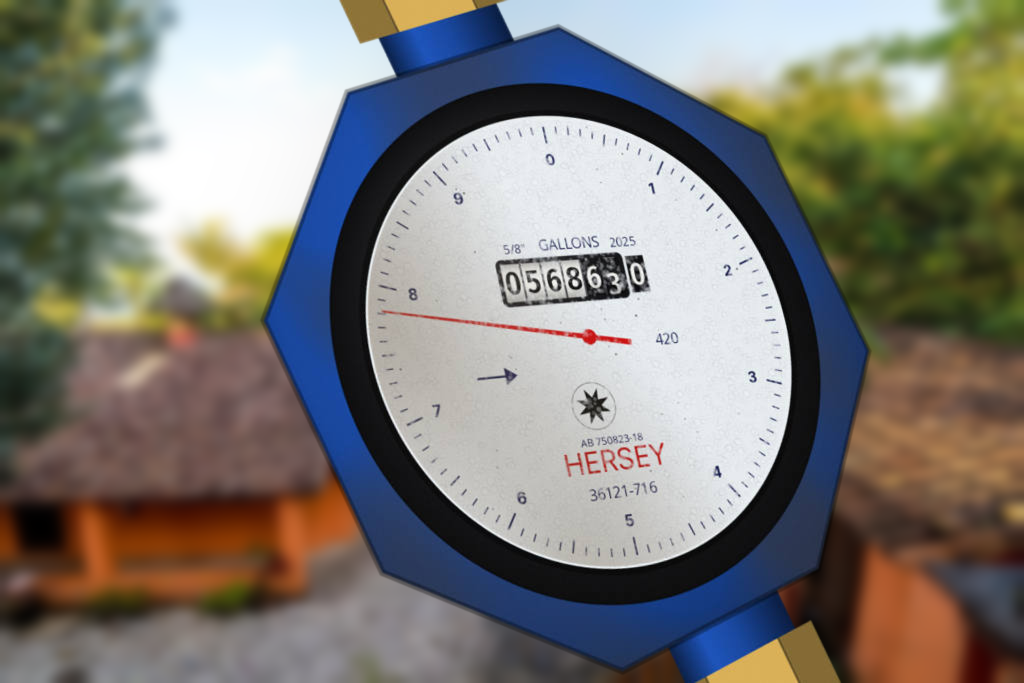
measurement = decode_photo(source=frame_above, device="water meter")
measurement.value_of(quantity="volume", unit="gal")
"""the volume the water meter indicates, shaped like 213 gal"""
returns 568627.8 gal
